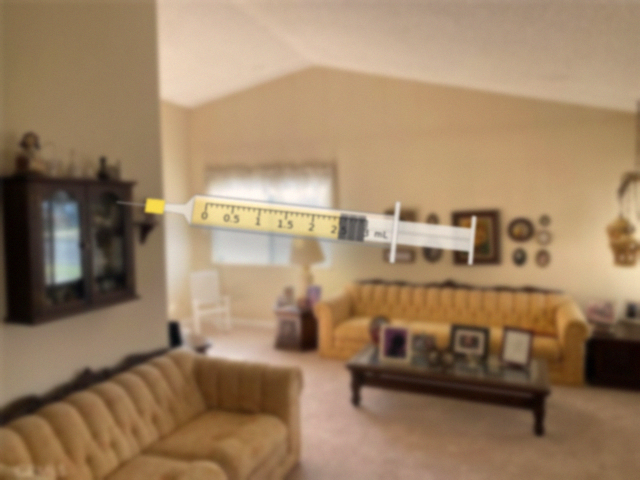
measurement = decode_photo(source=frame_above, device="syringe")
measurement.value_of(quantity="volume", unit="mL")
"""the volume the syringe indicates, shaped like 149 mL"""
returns 2.5 mL
